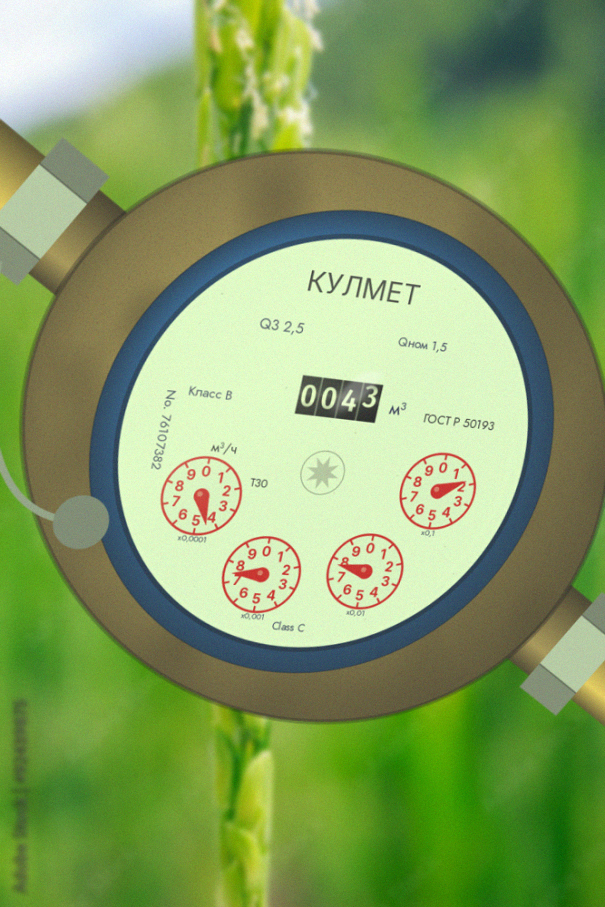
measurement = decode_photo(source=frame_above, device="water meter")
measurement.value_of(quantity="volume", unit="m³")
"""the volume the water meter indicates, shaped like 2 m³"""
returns 43.1774 m³
